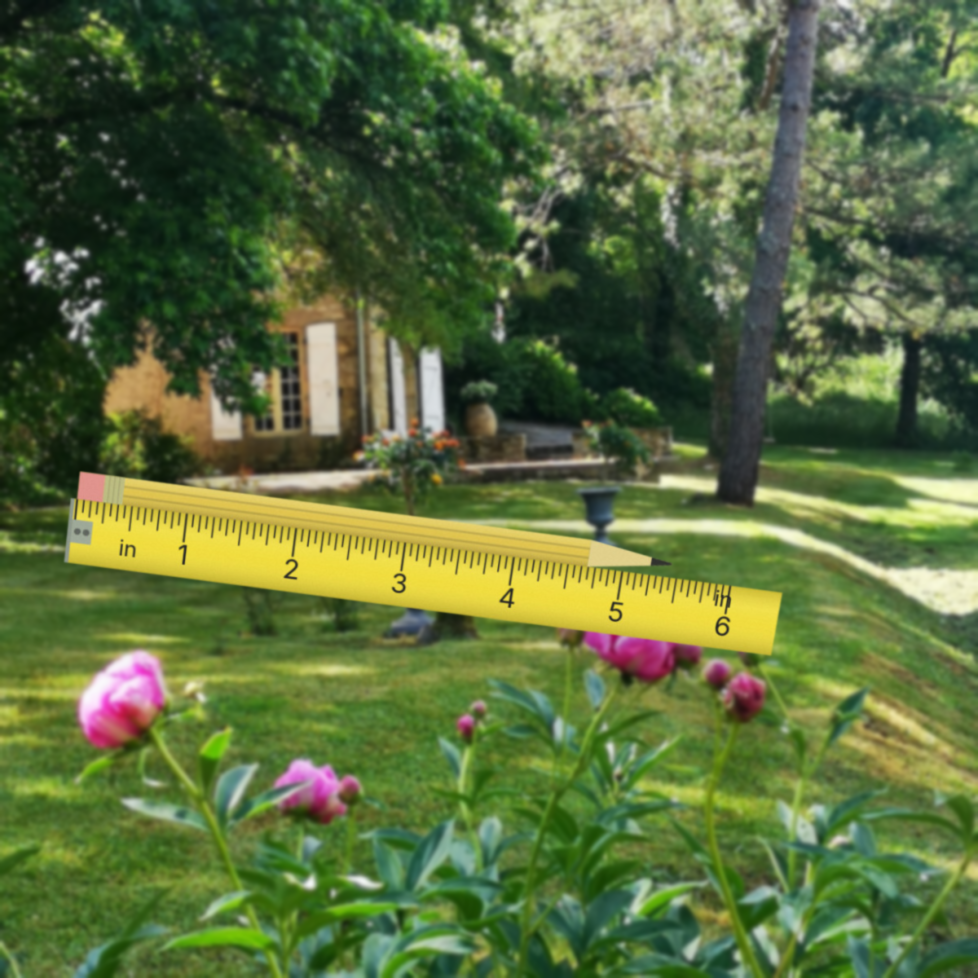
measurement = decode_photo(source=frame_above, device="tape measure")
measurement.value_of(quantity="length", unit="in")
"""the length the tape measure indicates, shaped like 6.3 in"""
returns 5.4375 in
